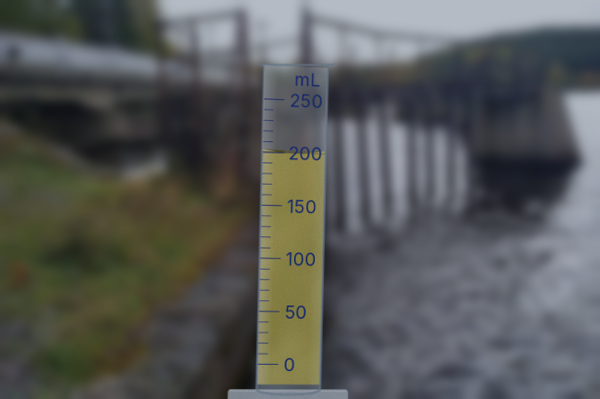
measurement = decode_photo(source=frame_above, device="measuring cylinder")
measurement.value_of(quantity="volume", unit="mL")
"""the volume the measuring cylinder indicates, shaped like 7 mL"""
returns 200 mL
